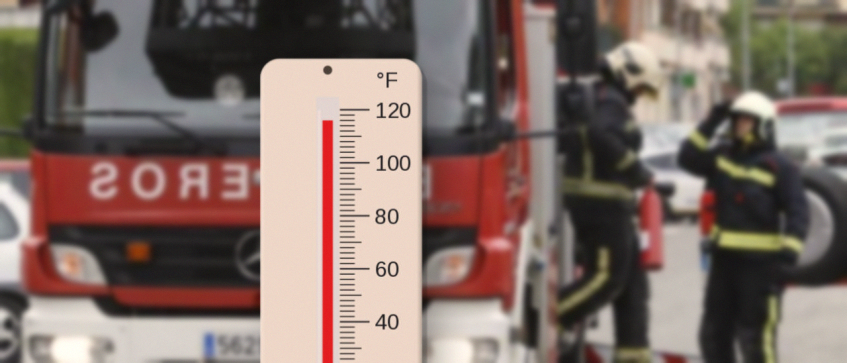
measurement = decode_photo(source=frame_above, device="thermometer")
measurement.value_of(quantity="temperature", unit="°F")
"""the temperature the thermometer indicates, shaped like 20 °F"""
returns 116 °F
